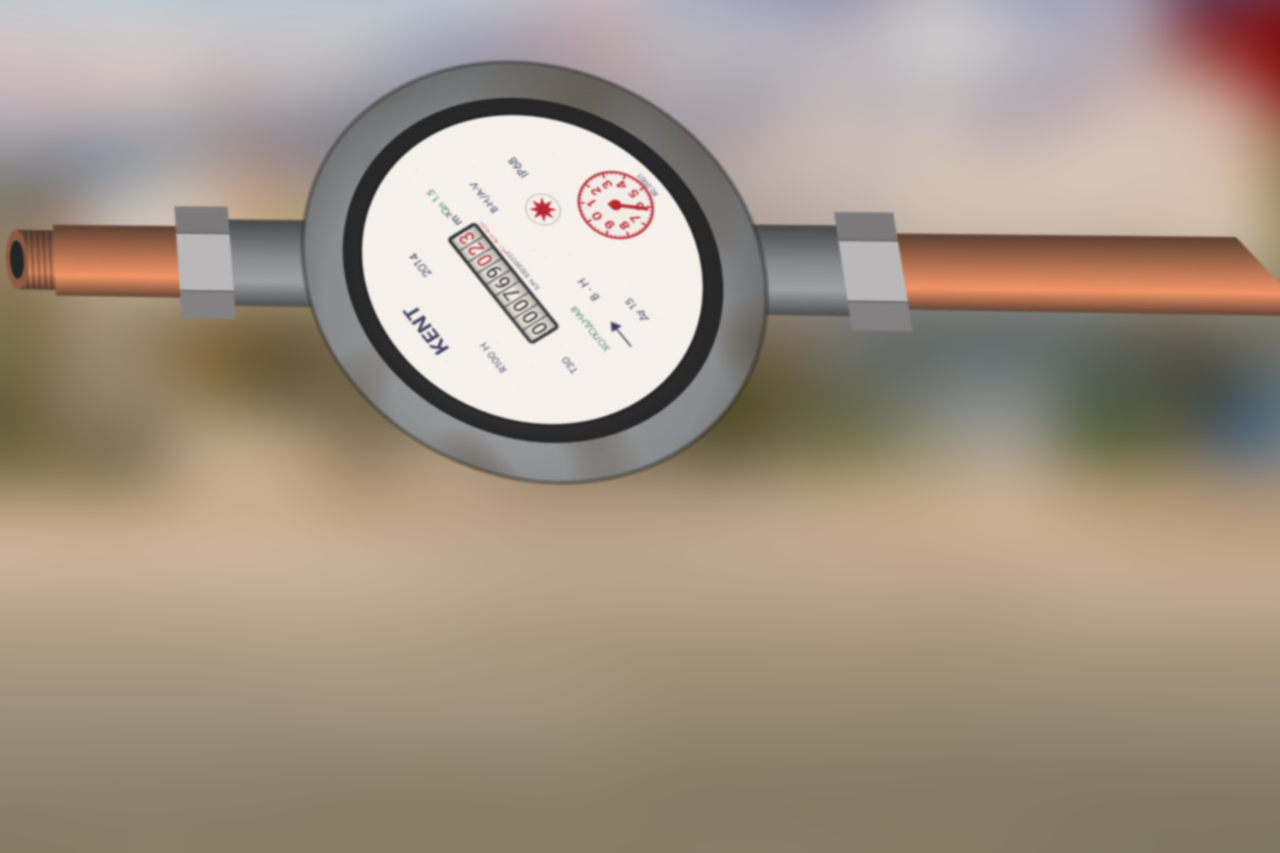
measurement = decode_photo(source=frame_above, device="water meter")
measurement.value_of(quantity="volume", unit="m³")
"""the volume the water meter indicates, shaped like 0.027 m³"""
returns 769.0236 m³
